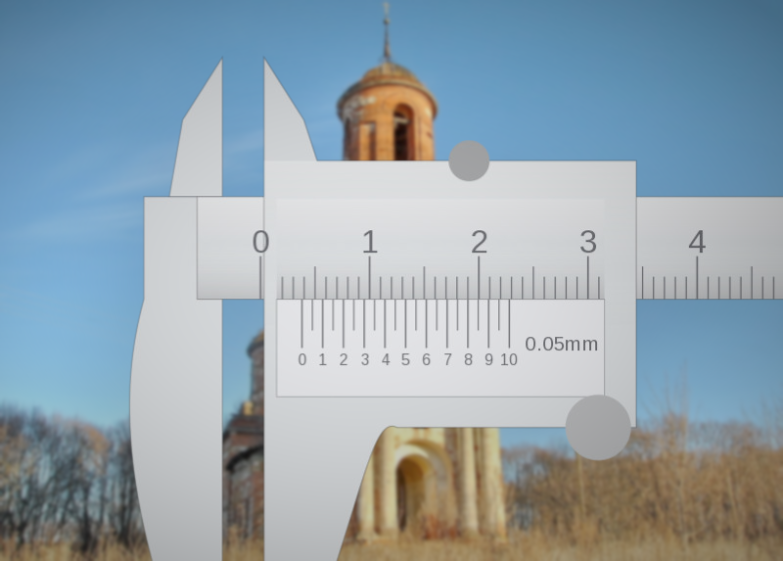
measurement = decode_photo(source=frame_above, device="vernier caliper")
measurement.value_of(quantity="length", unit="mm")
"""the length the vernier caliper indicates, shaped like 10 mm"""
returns 3.8 mm
